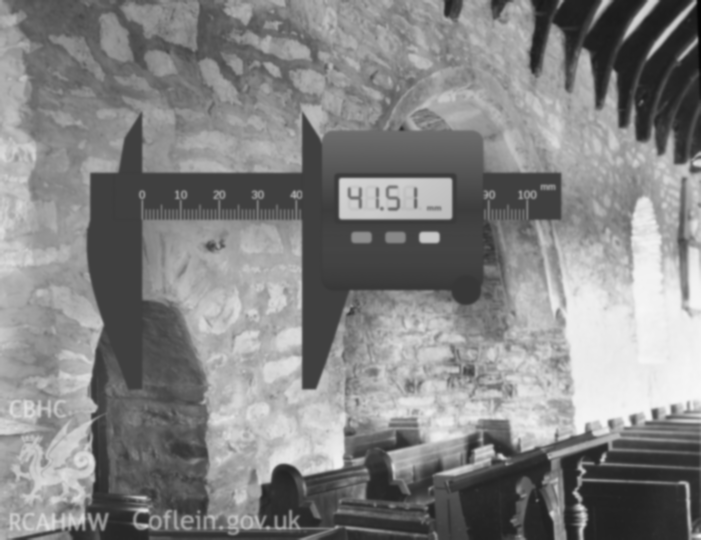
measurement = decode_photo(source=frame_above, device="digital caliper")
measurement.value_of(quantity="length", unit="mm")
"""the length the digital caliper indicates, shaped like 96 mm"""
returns 41.51 mm
